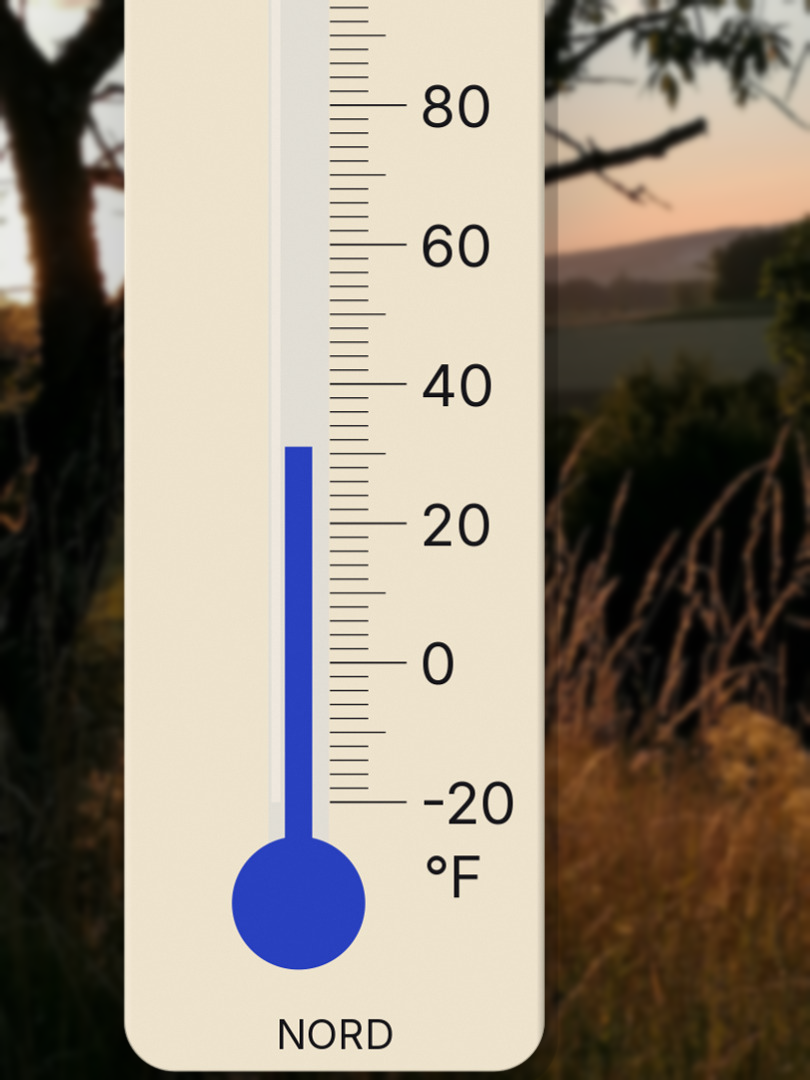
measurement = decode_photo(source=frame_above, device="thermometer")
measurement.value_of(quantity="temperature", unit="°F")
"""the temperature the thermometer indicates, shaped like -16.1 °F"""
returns 31 °F
